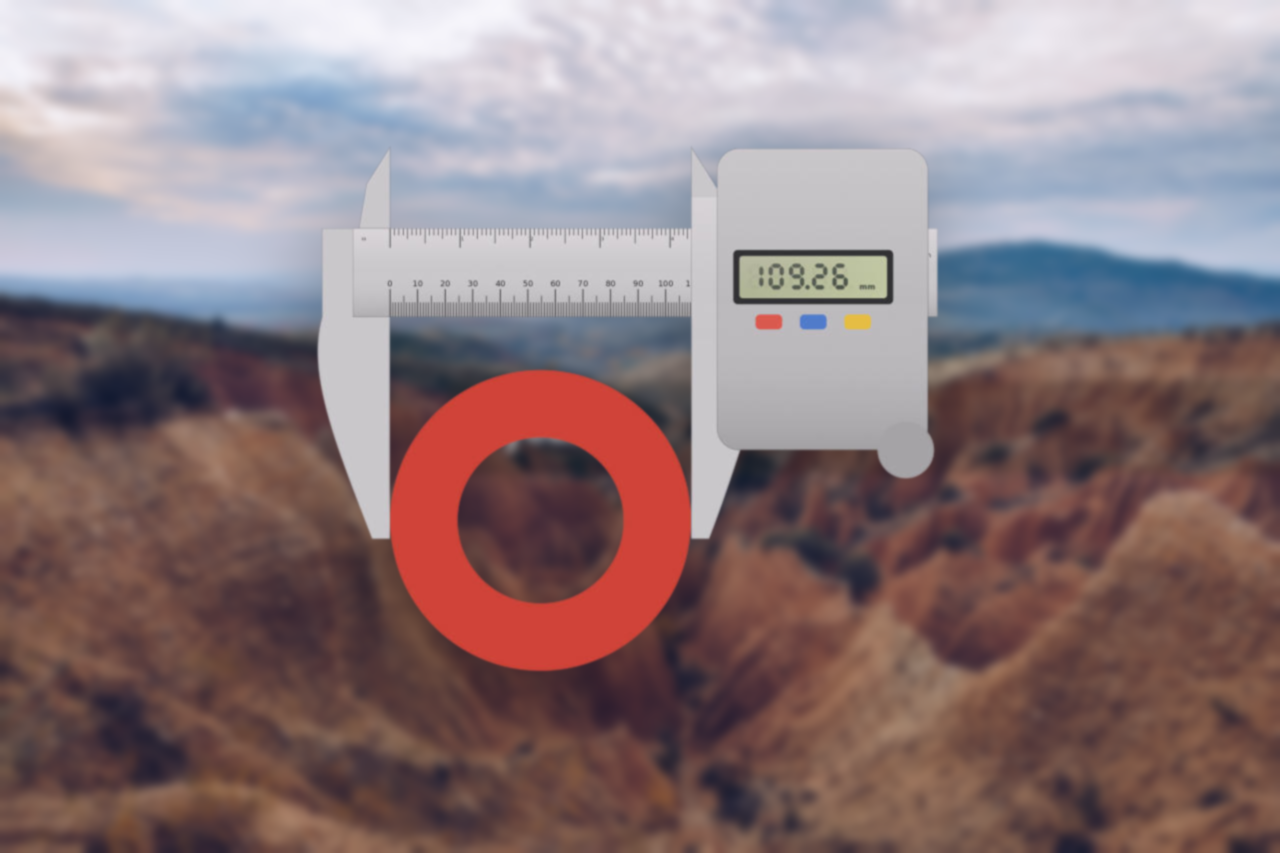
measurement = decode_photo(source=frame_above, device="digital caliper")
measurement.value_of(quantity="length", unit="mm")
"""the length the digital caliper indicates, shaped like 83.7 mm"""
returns 109.26 mm
